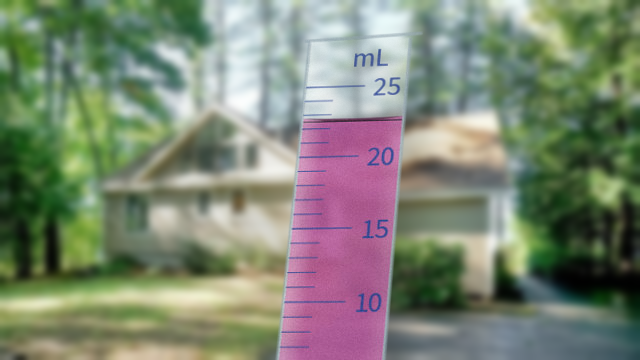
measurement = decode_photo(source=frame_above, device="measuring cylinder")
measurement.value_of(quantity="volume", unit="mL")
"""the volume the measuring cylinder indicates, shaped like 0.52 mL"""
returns 22.5 mL
